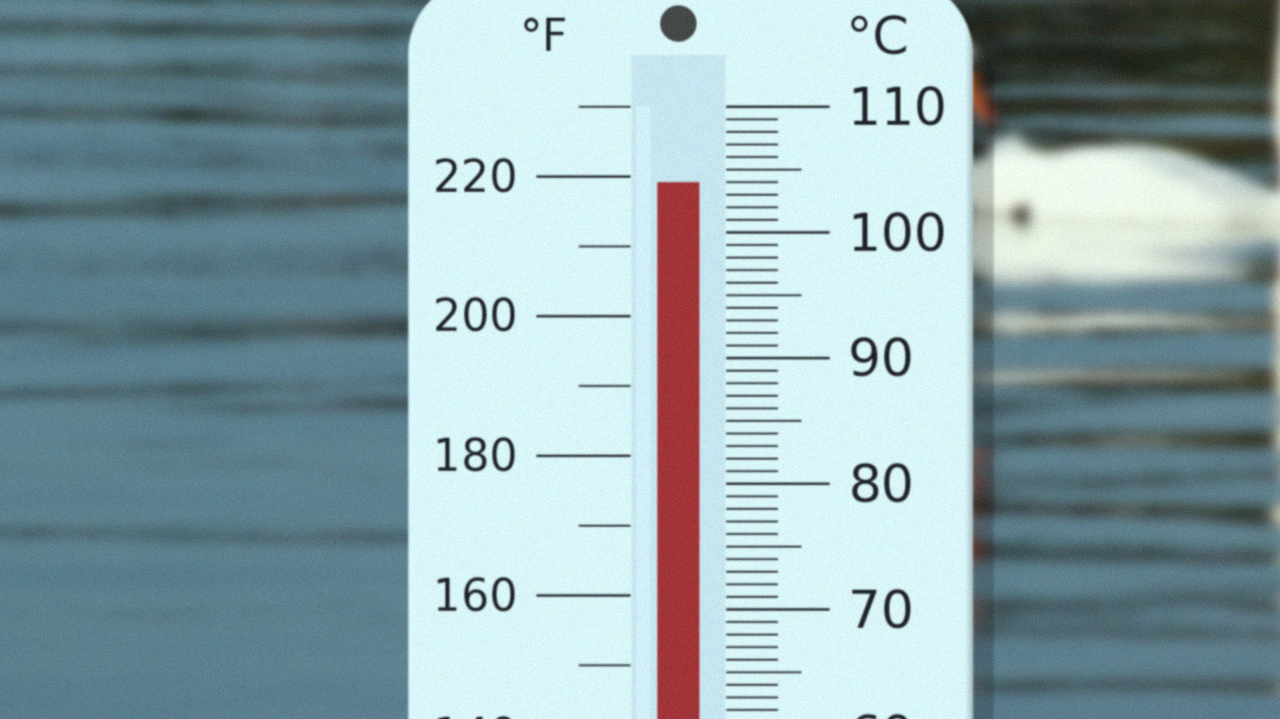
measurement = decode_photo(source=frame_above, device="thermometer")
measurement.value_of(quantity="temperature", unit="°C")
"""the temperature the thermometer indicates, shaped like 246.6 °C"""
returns 104 °C
